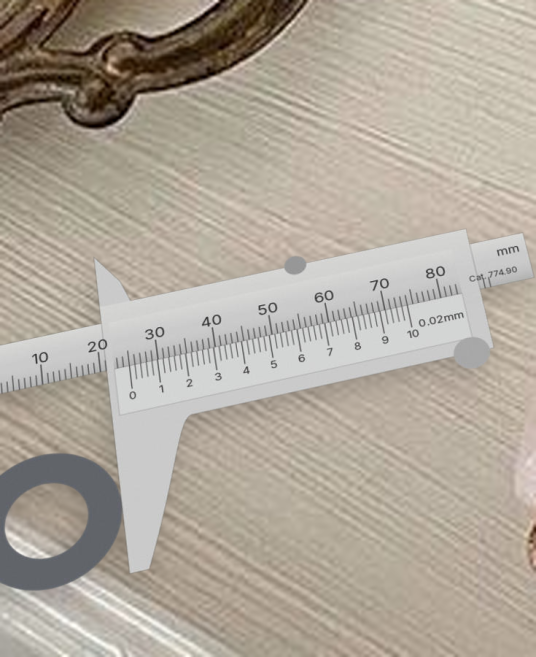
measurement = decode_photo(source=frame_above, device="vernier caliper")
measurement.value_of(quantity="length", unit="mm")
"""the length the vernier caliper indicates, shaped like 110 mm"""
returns 25.0 mm
